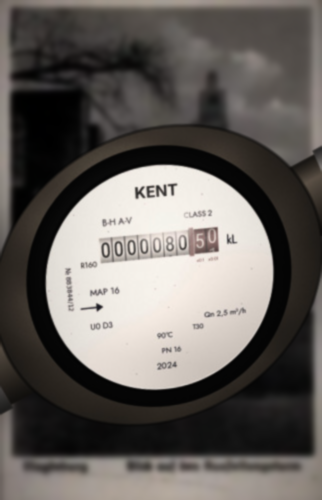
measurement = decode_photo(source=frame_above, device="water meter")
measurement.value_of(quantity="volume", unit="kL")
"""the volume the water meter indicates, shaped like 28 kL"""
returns 80.50 kL
